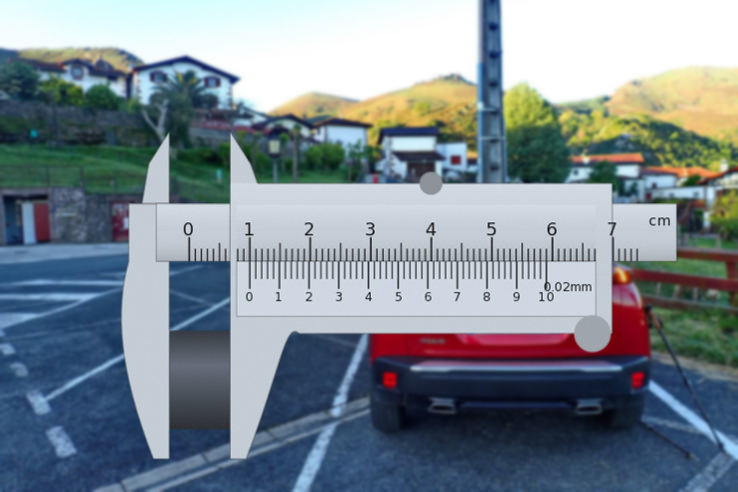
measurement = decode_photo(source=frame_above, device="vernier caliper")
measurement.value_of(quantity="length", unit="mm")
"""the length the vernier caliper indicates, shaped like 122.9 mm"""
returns 10.0 mm
